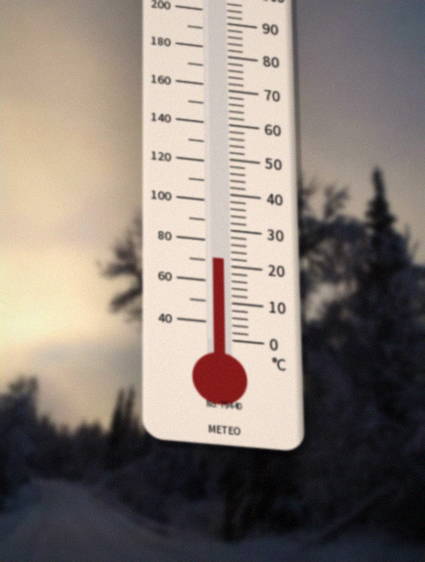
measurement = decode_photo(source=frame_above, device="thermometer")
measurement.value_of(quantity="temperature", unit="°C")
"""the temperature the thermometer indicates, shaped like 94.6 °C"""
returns 22 °C
